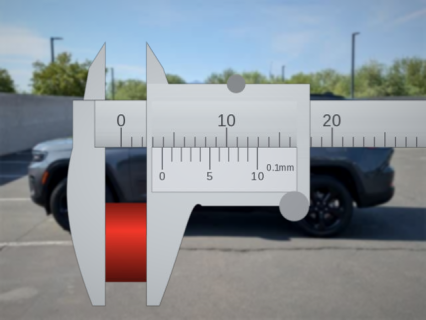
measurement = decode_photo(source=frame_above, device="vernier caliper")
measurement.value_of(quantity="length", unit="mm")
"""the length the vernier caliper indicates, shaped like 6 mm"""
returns 3.9 mm
